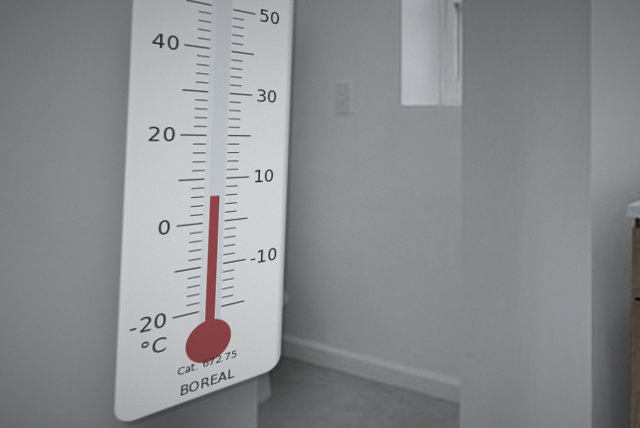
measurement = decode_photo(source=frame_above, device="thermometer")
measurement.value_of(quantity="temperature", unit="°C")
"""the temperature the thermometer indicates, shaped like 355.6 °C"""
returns 6 °C
